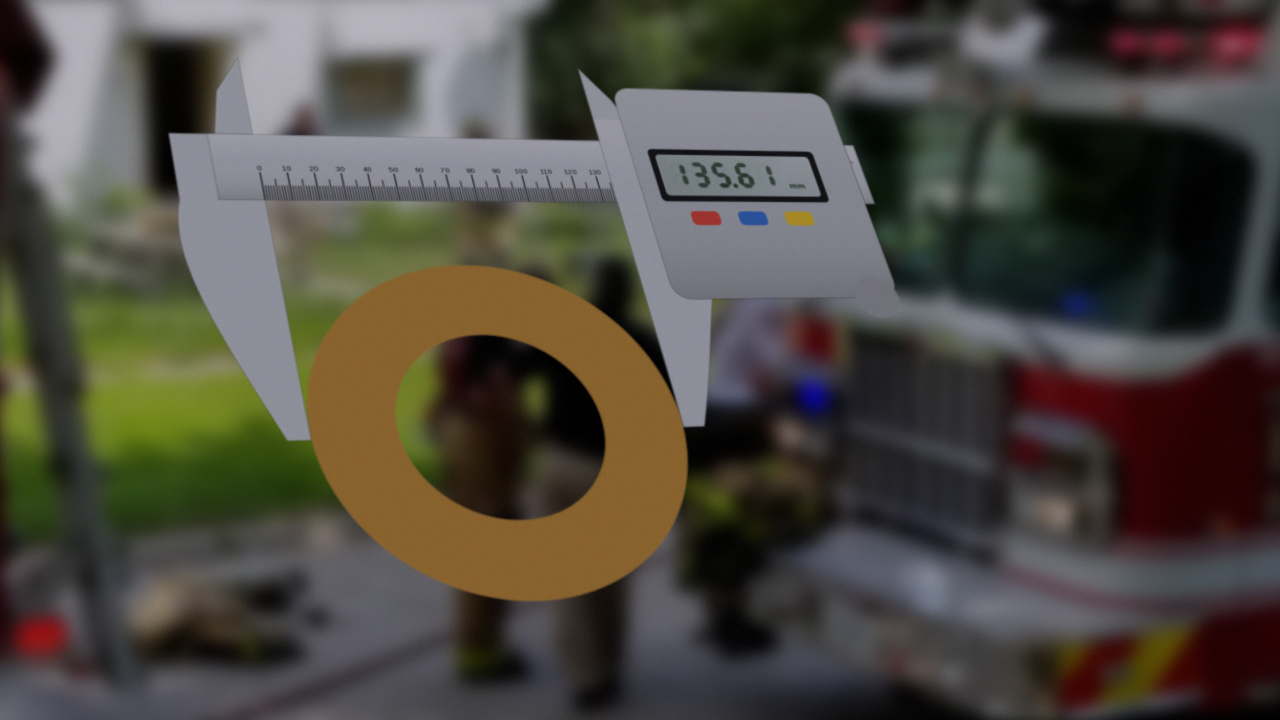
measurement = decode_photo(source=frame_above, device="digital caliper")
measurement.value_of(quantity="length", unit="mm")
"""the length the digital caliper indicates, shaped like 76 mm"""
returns 135.61 mm
